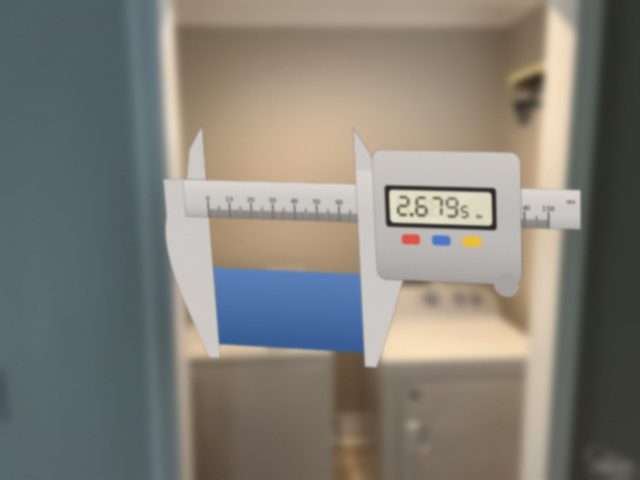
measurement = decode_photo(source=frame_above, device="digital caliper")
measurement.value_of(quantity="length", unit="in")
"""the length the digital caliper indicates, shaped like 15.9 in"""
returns 2.6795 in
